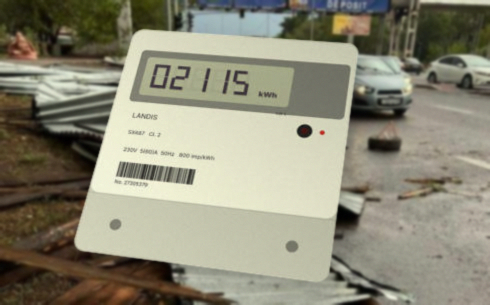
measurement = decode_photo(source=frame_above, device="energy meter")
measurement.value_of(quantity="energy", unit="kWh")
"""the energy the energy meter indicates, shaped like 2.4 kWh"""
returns 2115 kWh
